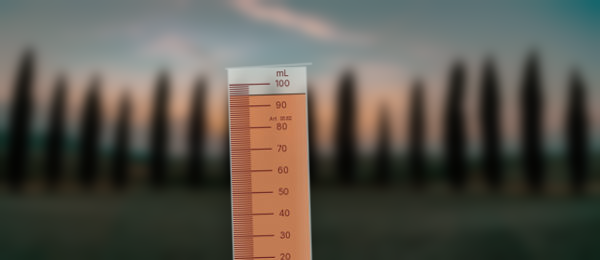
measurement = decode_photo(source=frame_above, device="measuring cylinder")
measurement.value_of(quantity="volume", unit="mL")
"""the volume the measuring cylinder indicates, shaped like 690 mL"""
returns 95 mL
